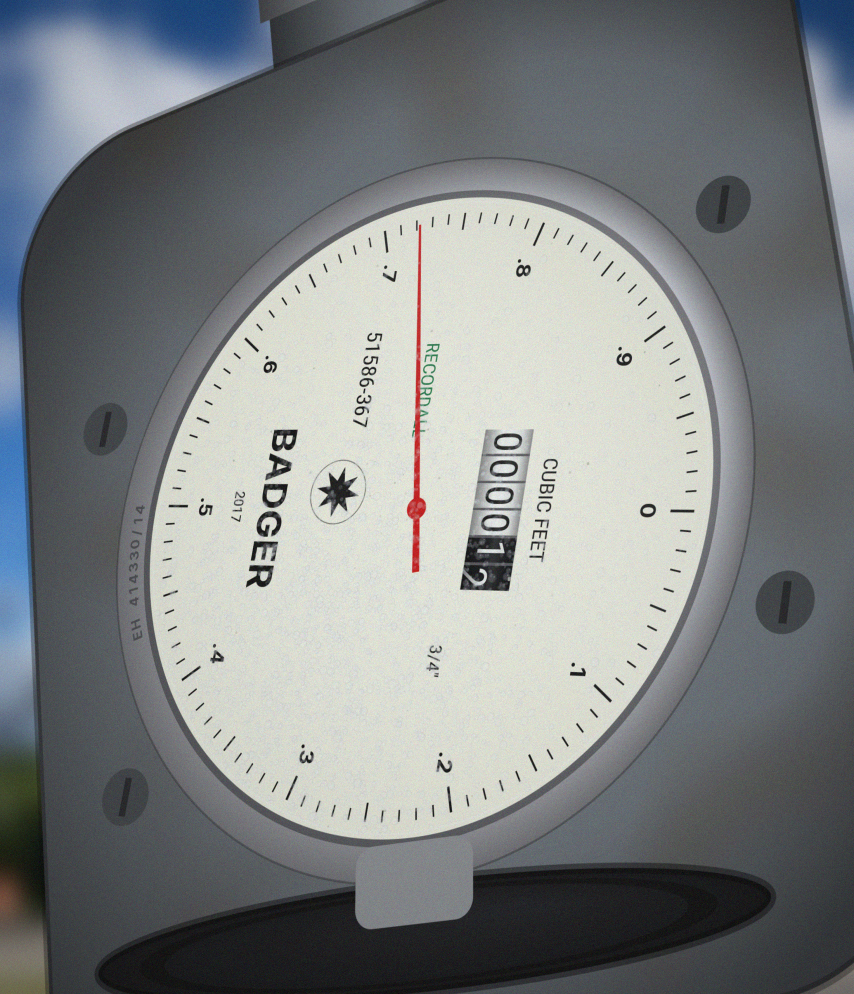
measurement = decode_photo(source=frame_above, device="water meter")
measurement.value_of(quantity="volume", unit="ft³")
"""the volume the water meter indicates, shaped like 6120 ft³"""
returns 11.72 ft³
